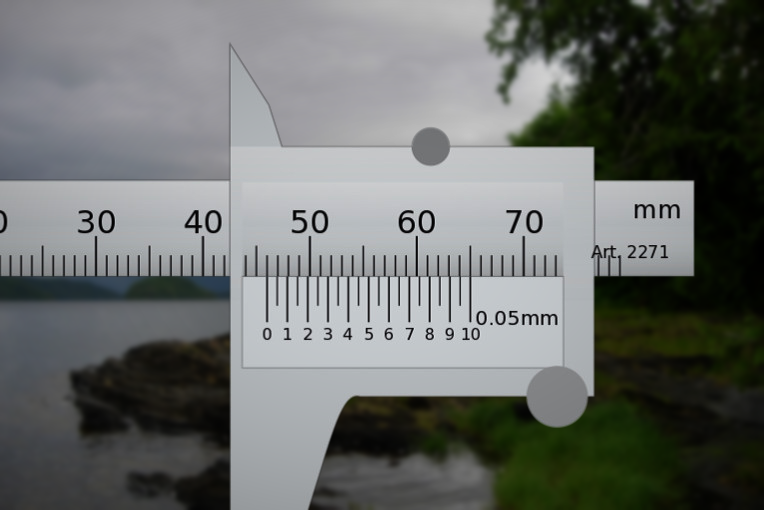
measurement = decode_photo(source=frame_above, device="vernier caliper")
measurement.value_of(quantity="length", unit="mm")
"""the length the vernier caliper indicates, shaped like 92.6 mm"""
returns 46.0 mm
